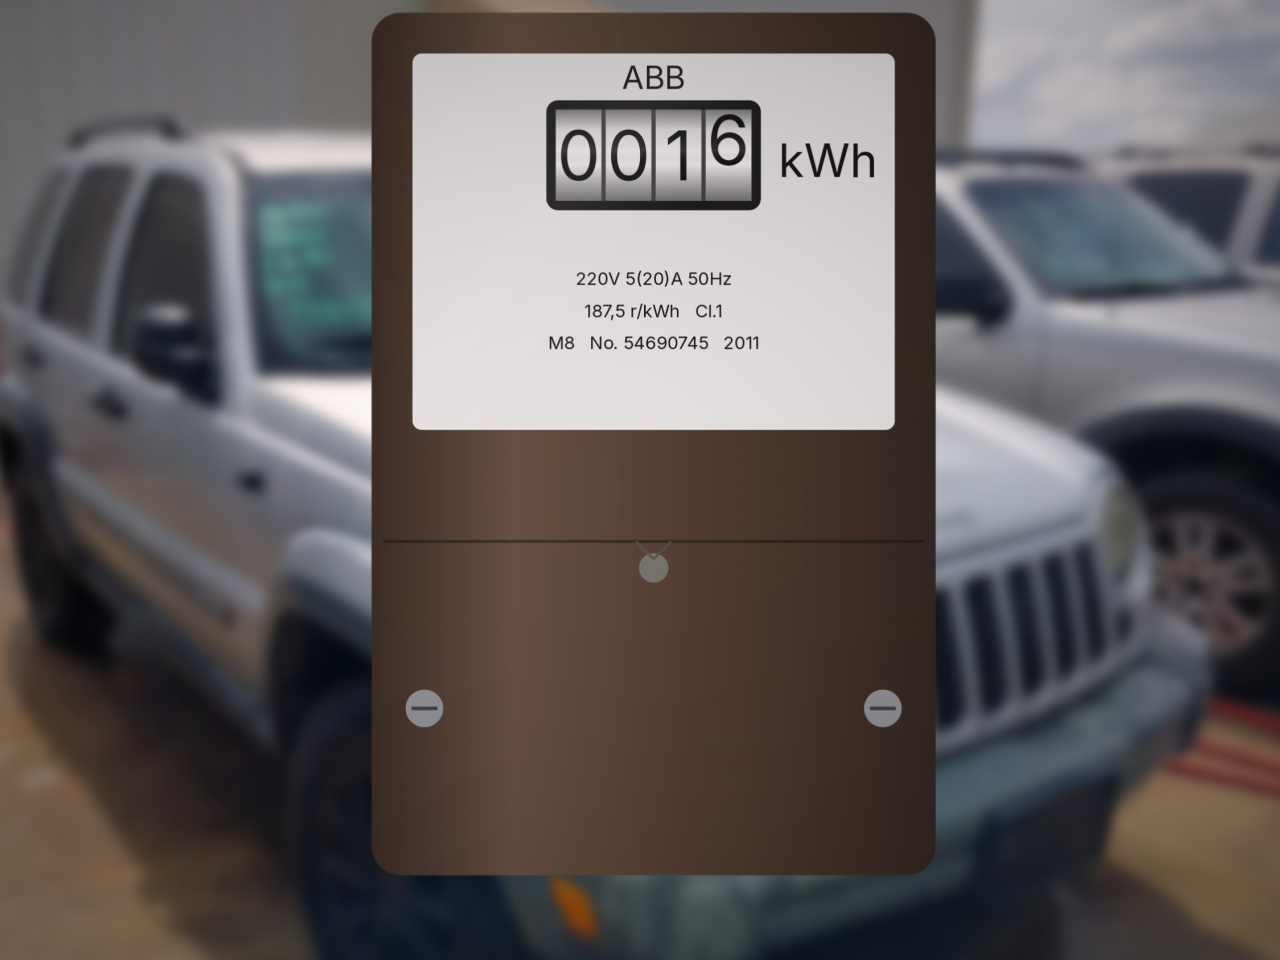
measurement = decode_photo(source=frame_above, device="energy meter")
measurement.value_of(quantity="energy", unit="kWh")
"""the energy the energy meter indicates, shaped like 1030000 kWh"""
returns 16 kWh
